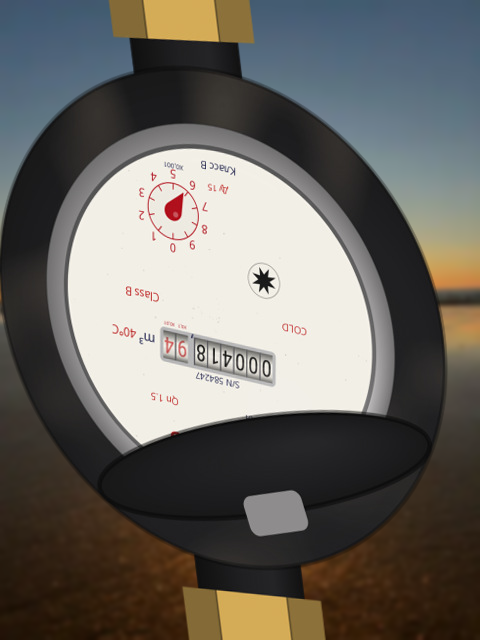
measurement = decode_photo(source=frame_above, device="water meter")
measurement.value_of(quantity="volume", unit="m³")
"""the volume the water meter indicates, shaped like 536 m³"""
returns 418.945 m³
